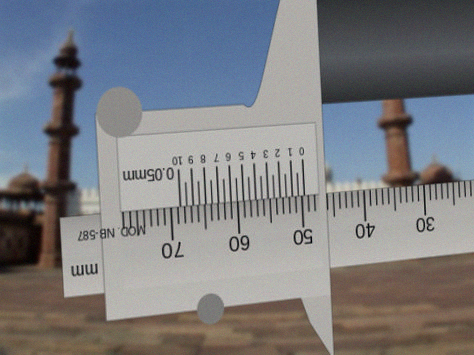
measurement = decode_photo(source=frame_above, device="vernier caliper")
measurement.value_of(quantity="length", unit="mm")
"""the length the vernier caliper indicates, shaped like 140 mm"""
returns 49.6 mm
